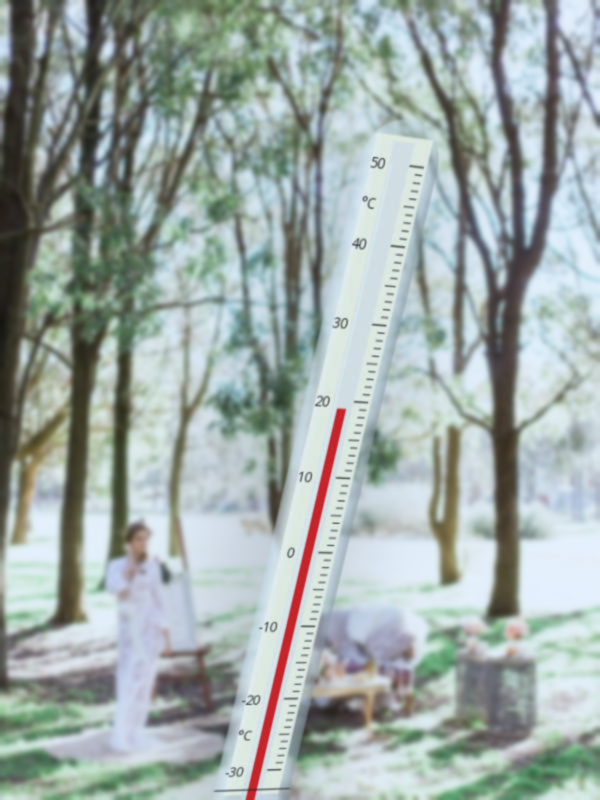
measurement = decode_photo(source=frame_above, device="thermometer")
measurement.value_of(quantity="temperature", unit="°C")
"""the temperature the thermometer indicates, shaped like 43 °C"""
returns 19 °C
